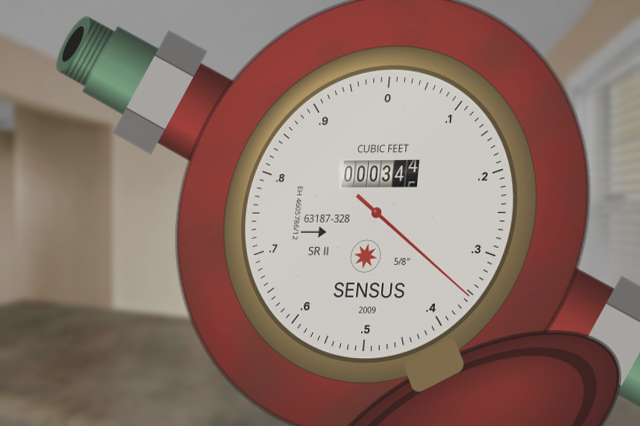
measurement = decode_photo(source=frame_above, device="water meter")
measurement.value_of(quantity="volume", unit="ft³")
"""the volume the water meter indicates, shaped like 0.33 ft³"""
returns 344.35 ft³
